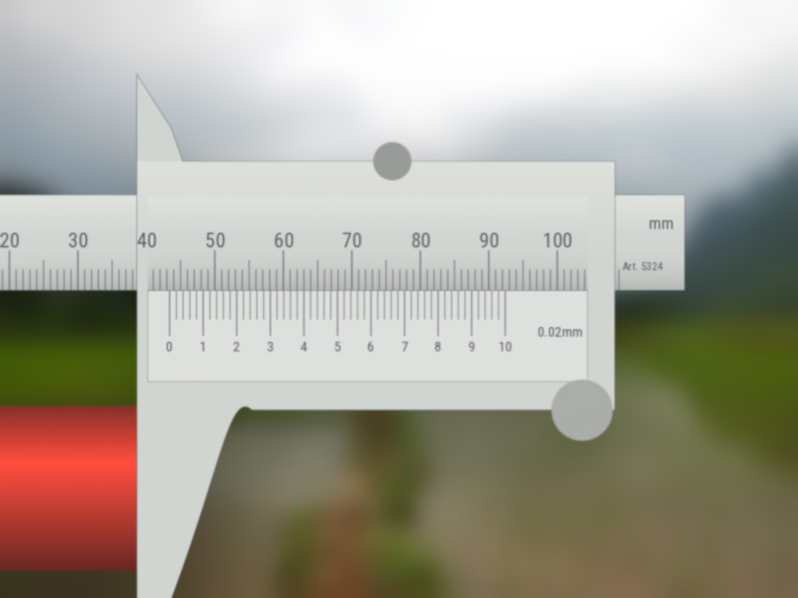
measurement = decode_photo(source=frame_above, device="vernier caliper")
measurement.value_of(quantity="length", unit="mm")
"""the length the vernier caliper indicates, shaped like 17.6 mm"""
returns 43.4 mm
